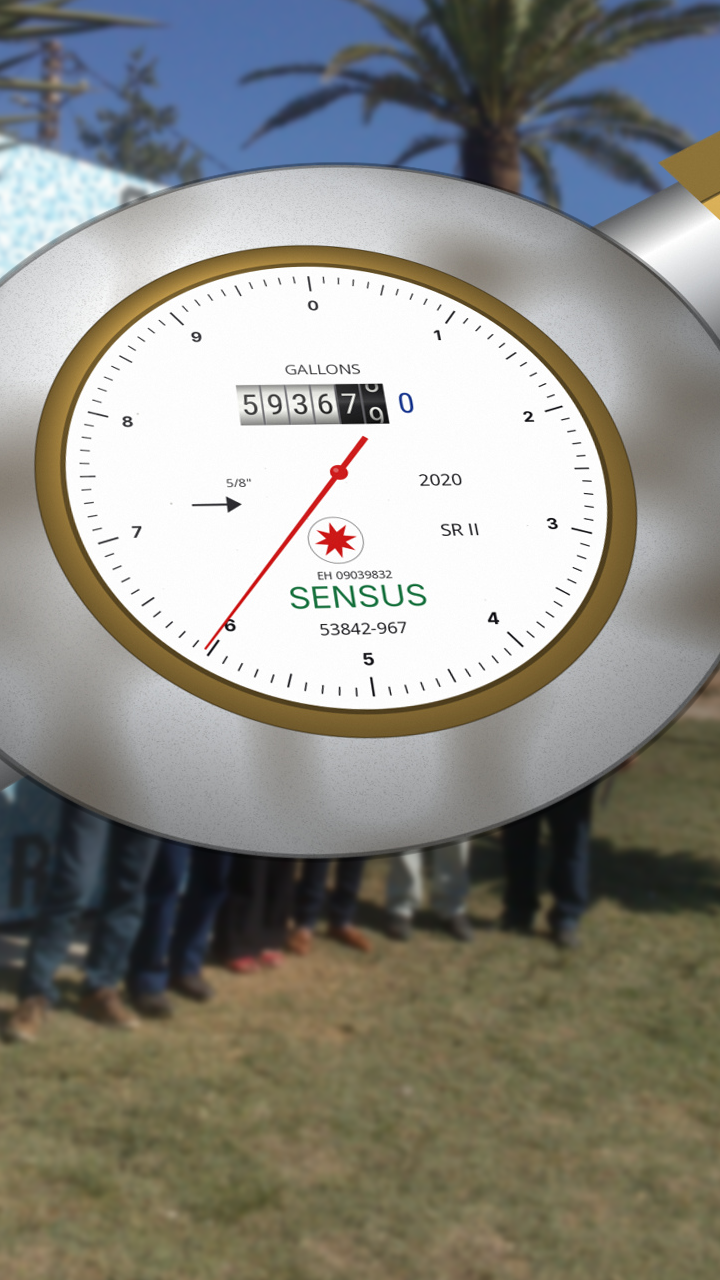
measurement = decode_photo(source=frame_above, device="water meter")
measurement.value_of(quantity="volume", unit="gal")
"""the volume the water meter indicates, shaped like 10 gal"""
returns 5936786.0 gal
